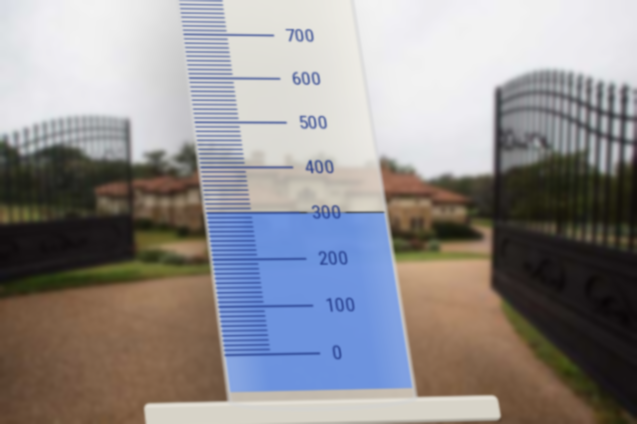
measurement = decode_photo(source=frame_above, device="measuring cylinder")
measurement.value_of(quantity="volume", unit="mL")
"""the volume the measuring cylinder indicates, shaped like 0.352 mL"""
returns 300 mL
